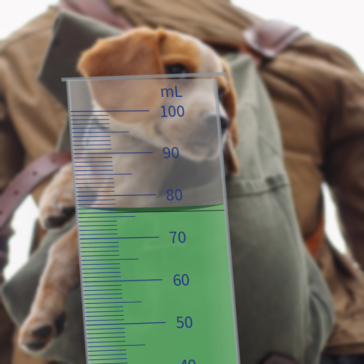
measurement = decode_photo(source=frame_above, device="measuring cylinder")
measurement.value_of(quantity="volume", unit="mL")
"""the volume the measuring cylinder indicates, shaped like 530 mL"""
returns 76 mL
